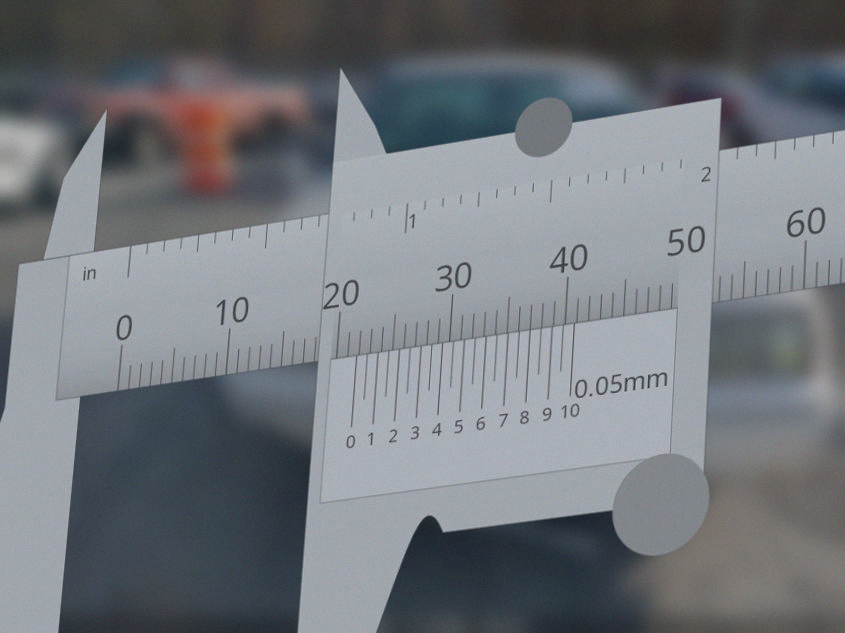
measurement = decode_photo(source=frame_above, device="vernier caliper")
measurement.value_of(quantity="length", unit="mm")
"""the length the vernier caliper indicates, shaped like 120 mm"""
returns 21.8 mm
